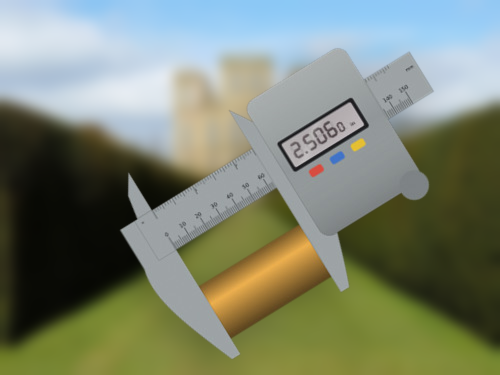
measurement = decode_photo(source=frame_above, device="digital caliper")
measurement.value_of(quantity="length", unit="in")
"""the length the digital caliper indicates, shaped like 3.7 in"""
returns 2.5060 in
